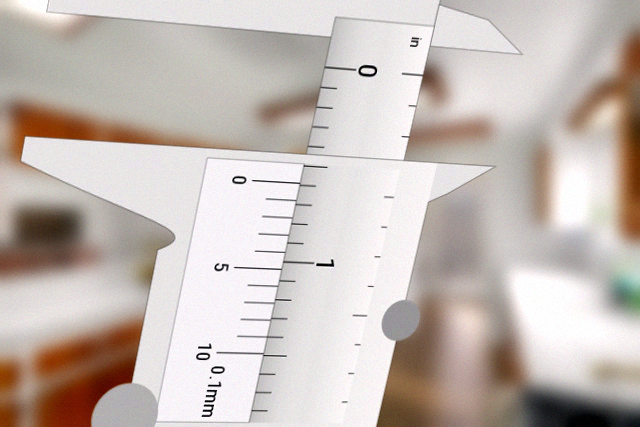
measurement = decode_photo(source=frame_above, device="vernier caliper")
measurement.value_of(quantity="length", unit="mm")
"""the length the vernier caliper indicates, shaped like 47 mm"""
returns 5.9 mm
